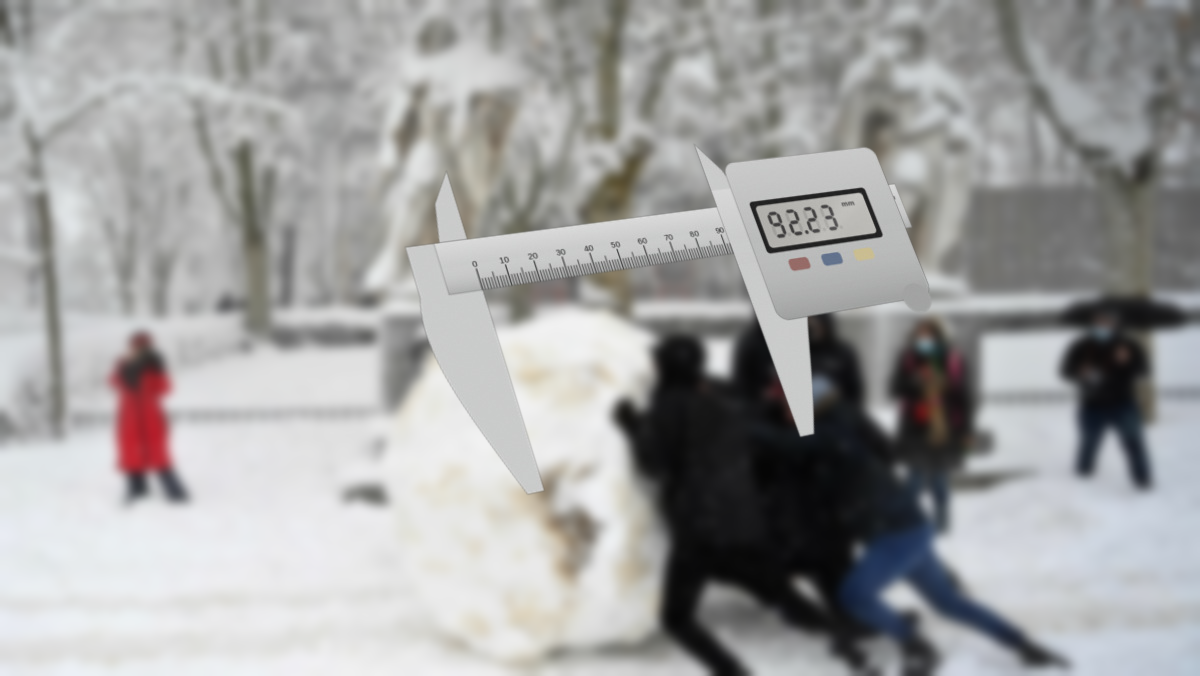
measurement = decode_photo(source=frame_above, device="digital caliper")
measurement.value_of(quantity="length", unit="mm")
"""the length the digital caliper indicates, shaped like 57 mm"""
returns 92.23 mm
